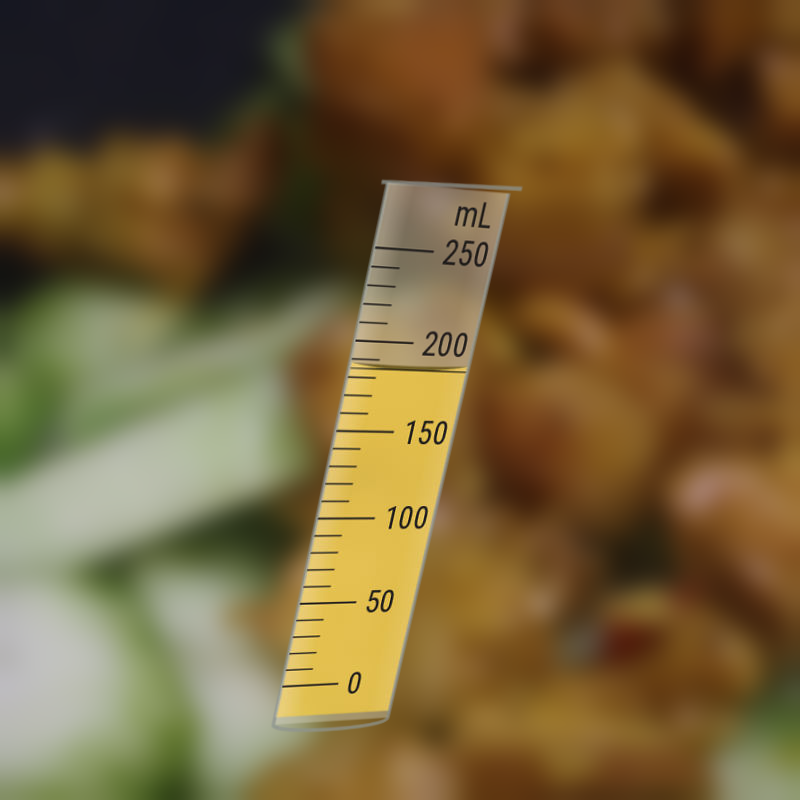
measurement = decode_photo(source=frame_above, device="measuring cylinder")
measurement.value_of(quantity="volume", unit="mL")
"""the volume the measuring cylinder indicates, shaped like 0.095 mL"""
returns 185 mL
